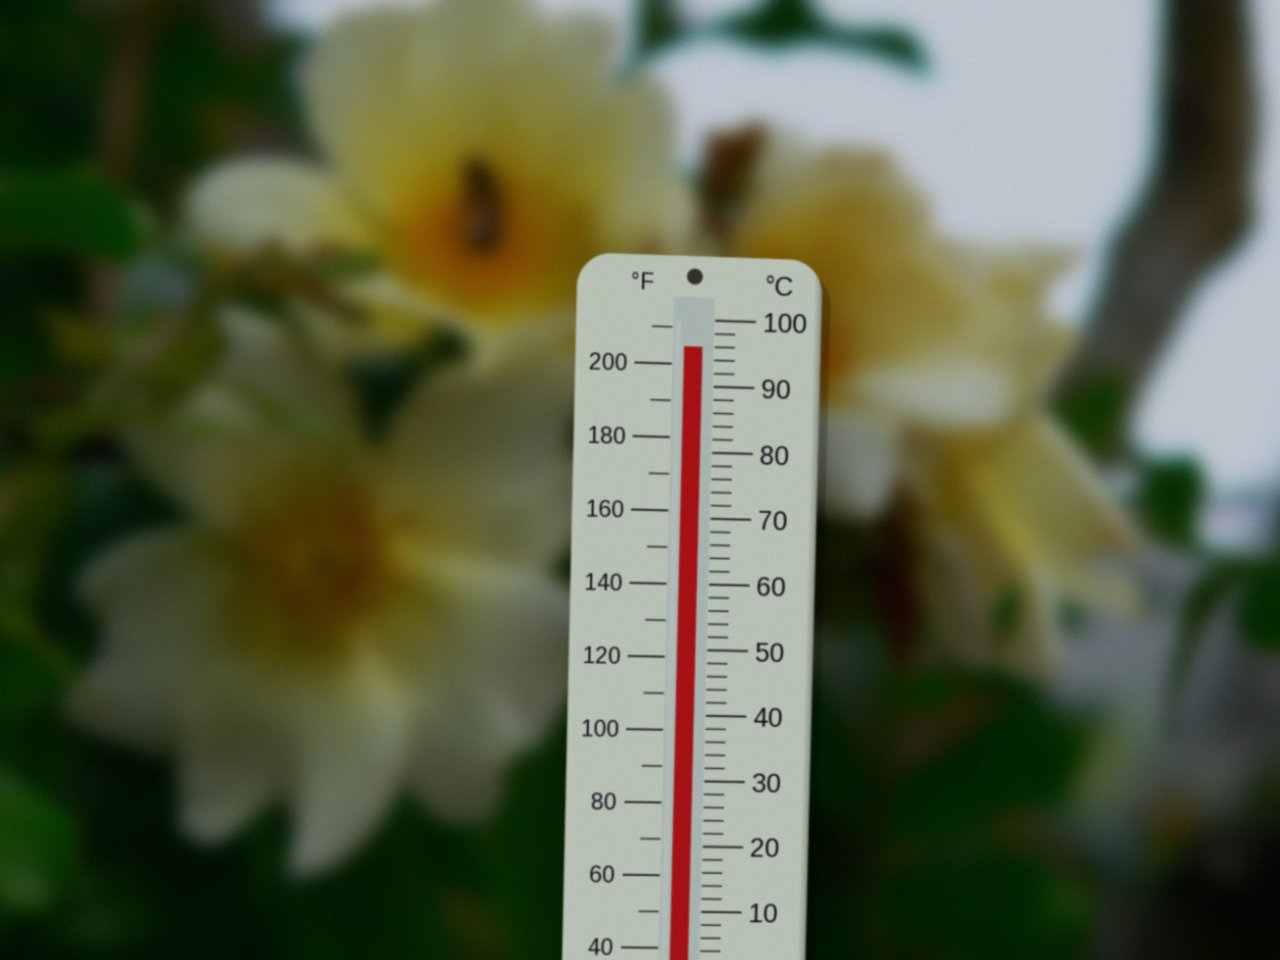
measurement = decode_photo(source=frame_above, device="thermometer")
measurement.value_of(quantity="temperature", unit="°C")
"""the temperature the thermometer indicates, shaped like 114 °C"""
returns 96 °C
